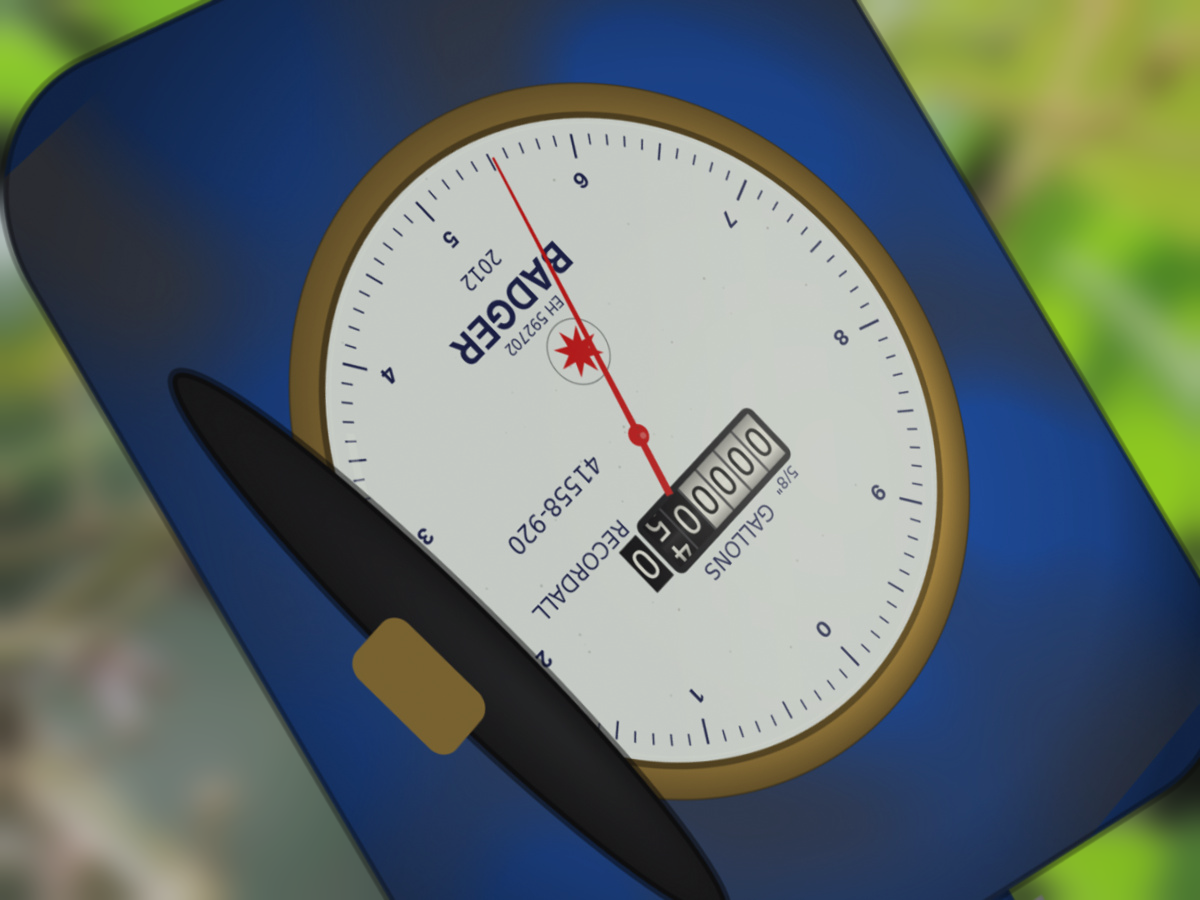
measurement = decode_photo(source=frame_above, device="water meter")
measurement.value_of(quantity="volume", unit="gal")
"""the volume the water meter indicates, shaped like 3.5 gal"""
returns 45.5 gal
